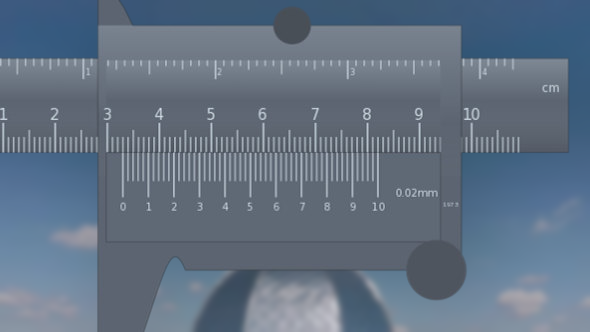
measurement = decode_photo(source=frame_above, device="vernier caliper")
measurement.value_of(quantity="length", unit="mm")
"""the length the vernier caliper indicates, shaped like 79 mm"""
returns 33.0 mm
